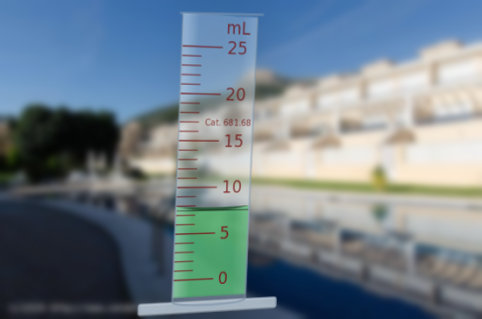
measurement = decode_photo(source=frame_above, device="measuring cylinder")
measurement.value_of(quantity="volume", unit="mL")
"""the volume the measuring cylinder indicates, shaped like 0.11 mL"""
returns 7.5 mL
